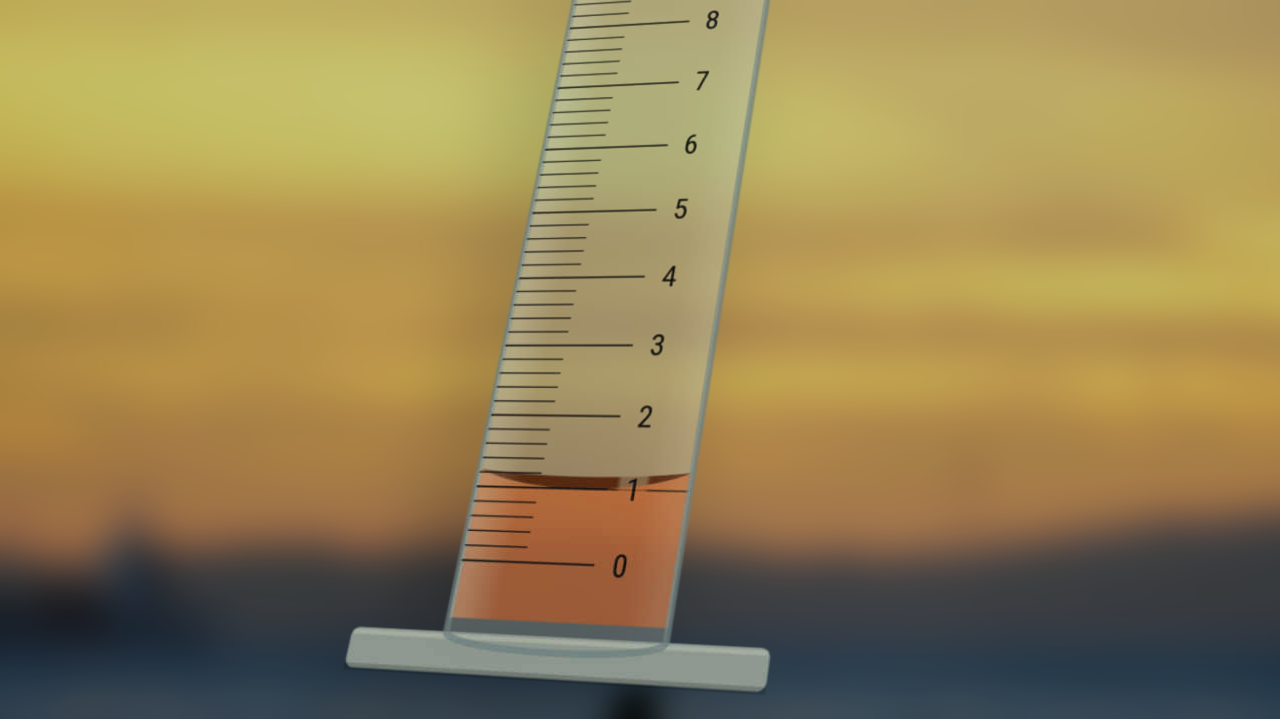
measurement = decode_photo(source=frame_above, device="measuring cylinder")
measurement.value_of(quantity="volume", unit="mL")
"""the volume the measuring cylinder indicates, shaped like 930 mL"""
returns 1 mL
